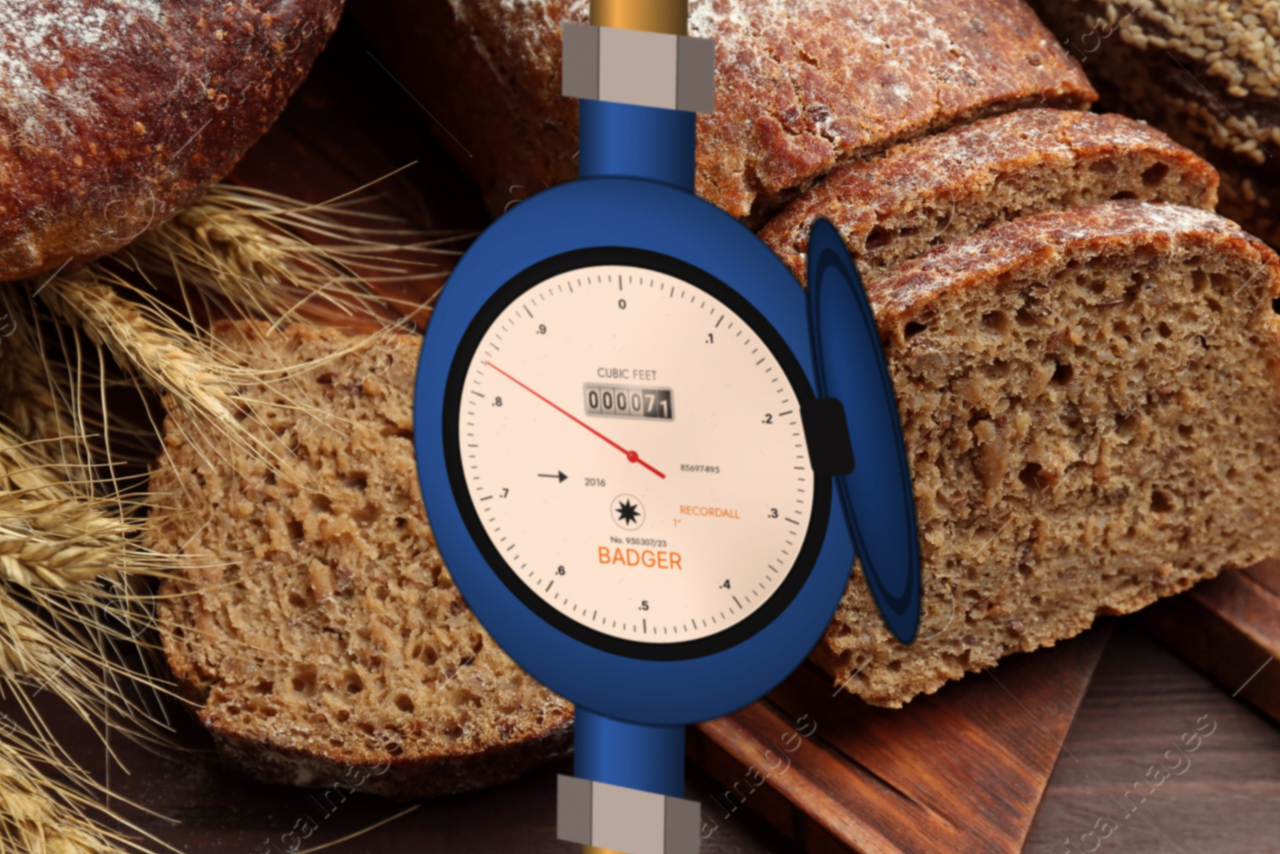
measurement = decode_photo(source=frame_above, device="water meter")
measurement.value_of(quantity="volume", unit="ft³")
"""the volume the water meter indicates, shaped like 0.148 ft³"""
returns 70.83 ft³
